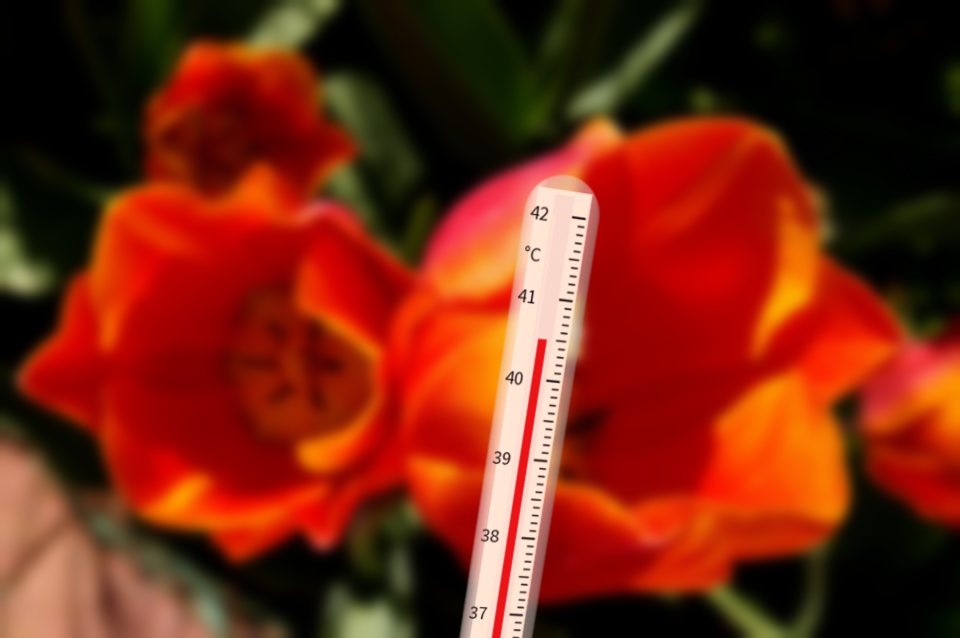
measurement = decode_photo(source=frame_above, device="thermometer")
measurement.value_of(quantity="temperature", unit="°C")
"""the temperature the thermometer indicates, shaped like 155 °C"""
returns 40.5 °C
